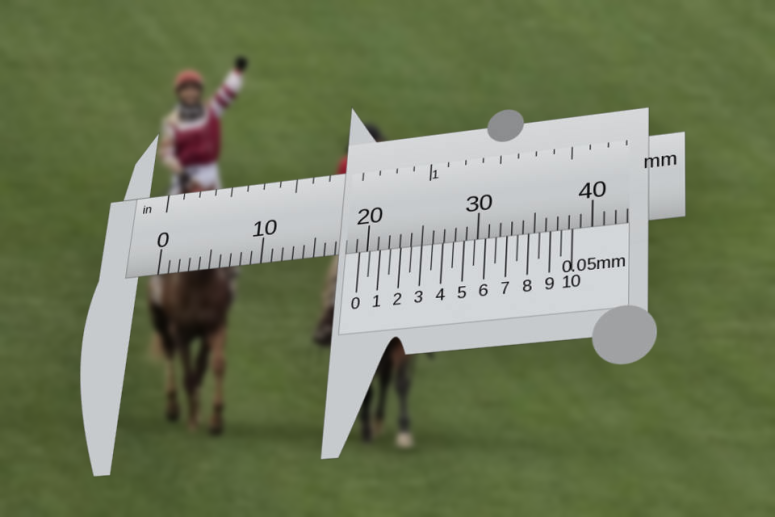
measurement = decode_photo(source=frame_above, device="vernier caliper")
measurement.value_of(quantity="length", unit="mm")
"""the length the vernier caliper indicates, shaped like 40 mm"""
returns 19.3 mm
